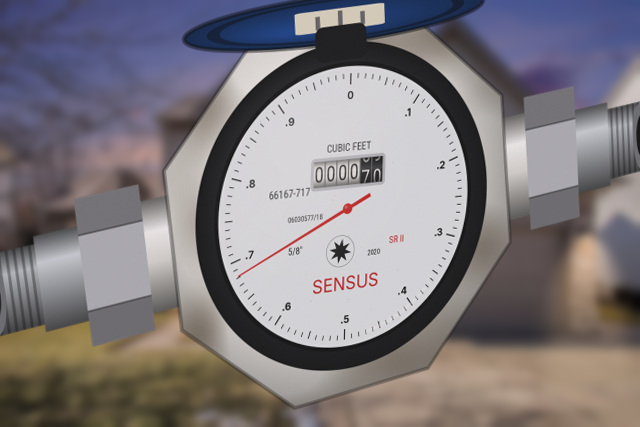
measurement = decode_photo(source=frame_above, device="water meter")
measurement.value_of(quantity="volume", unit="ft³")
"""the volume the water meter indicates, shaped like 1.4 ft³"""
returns 69.68 ft³
